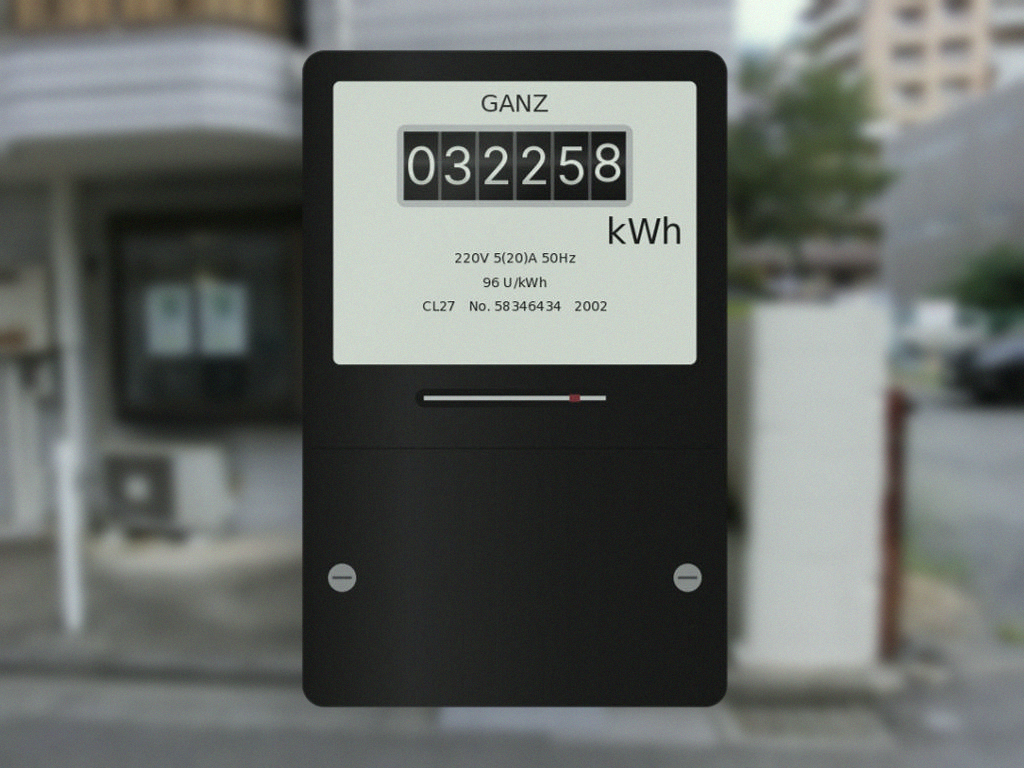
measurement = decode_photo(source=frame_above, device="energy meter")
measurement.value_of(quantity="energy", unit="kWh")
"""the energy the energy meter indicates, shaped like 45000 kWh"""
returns 32258 kWh
